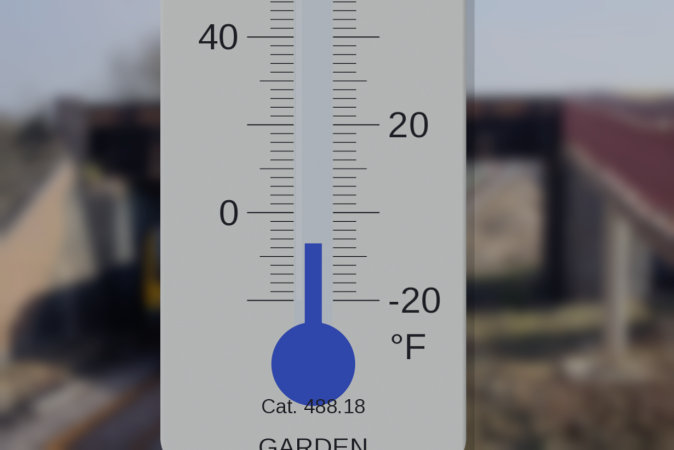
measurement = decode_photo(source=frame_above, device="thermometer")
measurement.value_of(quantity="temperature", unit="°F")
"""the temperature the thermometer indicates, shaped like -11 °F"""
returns -7 °F
